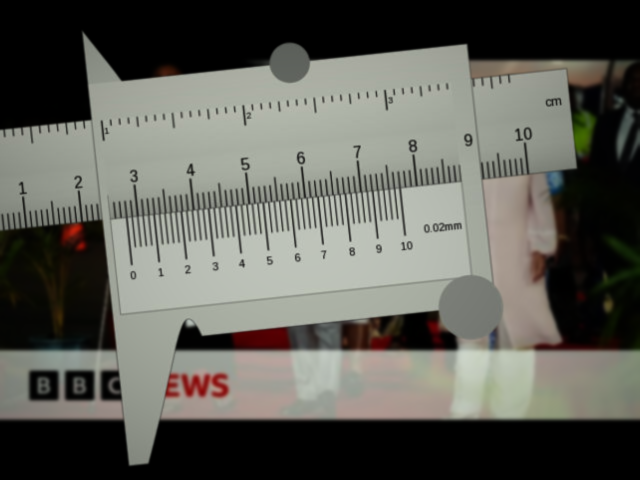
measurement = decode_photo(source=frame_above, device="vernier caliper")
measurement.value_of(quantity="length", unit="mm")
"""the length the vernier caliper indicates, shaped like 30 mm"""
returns 28.0 mm
